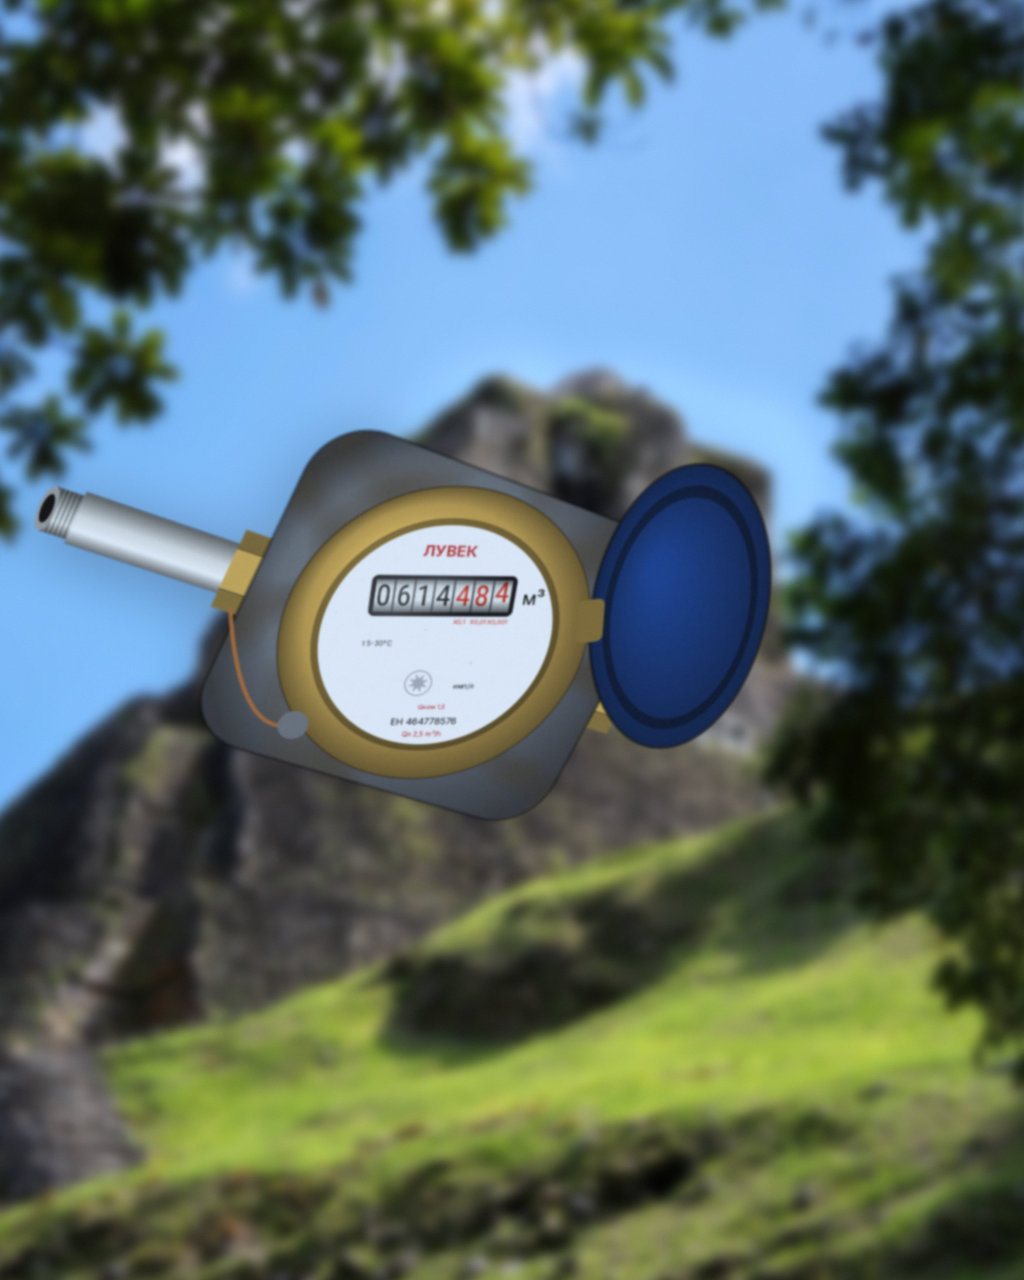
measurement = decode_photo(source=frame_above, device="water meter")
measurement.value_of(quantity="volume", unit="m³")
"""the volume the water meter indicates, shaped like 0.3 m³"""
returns 614.484 m³
